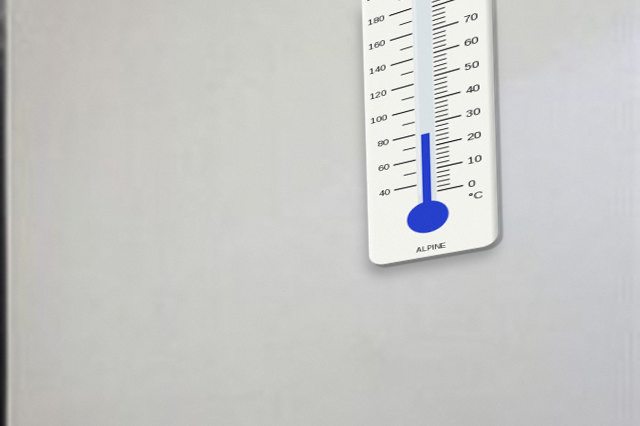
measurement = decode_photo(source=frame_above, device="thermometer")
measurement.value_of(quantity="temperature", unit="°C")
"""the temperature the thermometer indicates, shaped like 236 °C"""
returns 26 °C
